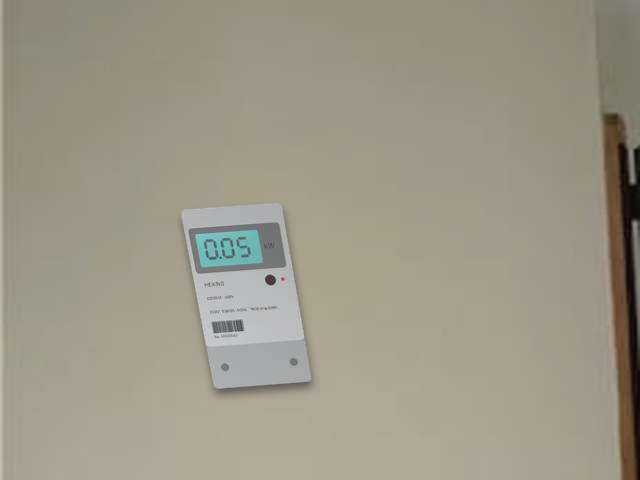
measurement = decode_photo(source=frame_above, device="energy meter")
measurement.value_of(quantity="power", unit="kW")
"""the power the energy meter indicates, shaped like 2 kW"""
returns 0.05 kW
